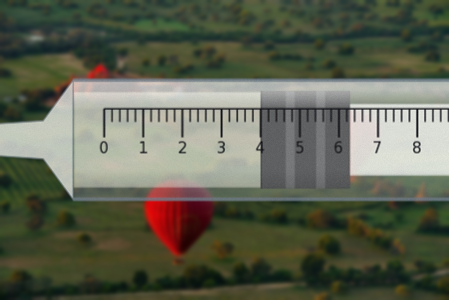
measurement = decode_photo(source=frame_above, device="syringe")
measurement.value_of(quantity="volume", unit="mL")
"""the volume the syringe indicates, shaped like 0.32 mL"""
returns 4 mL
